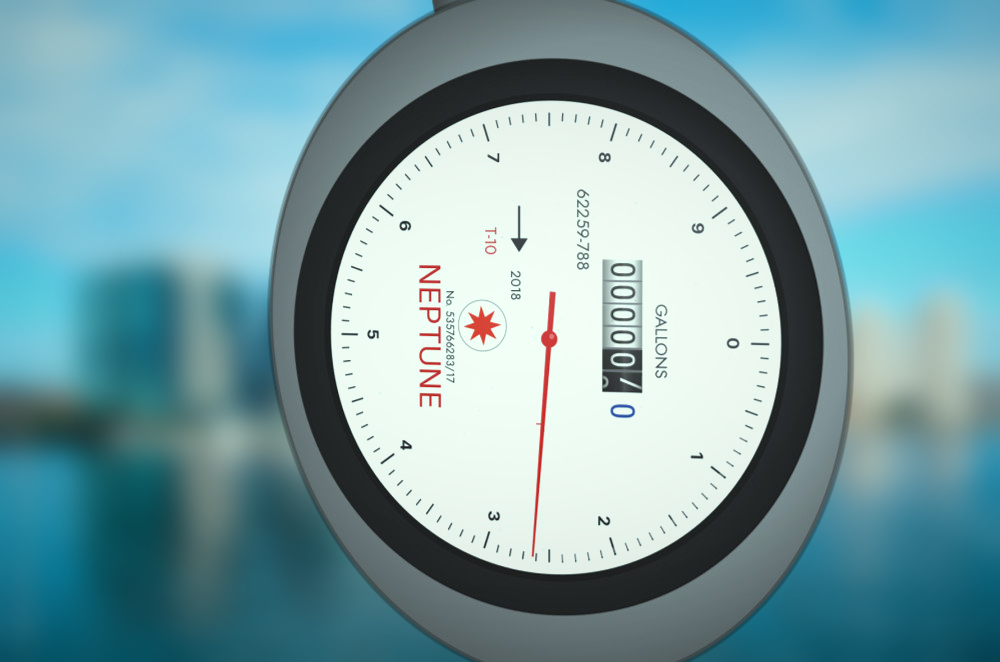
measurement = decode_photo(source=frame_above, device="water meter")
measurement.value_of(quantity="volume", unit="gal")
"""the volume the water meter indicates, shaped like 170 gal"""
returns 72.6 gal
